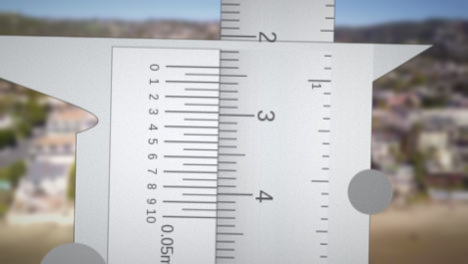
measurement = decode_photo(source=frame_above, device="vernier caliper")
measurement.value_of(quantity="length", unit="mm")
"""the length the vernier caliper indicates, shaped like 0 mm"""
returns 24.0 mm
